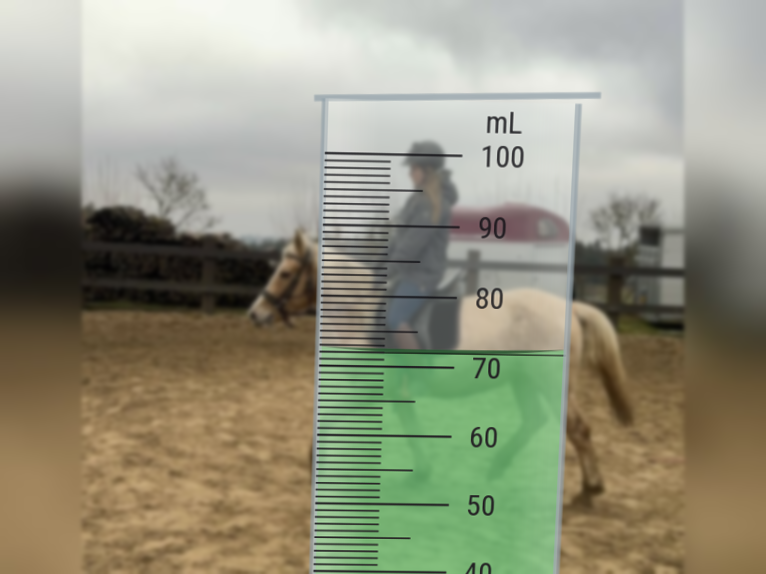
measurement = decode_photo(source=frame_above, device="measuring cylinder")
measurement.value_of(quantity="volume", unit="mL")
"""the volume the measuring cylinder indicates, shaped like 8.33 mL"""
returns 72 mL
